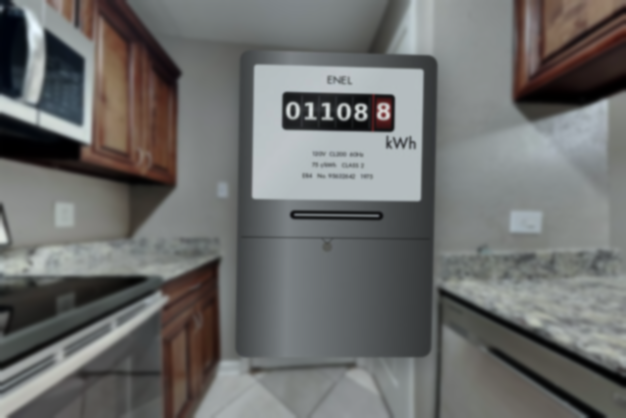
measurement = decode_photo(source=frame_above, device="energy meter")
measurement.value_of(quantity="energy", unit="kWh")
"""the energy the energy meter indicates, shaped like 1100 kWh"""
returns 1108.8 kWh
